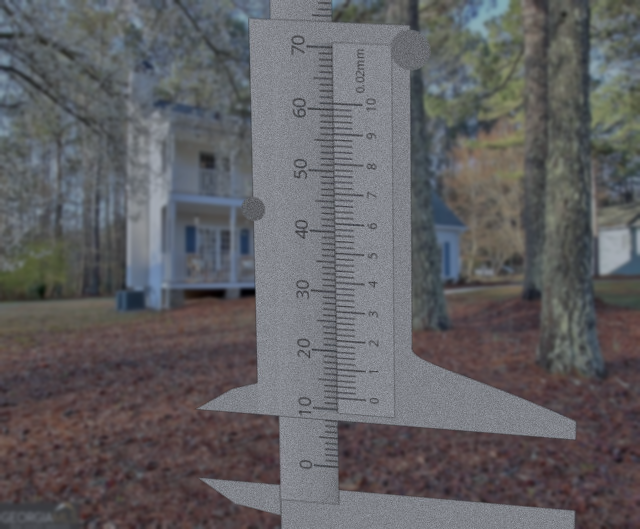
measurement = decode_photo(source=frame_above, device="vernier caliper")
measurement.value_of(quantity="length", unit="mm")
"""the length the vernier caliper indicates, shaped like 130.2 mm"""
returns 12.0 mm
